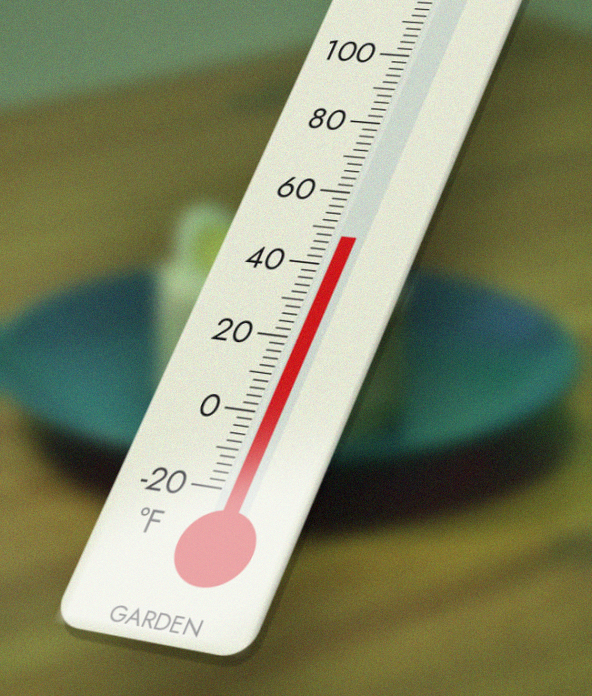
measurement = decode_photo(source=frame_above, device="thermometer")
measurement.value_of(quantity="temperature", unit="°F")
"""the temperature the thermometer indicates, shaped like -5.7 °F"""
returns 48 °F
